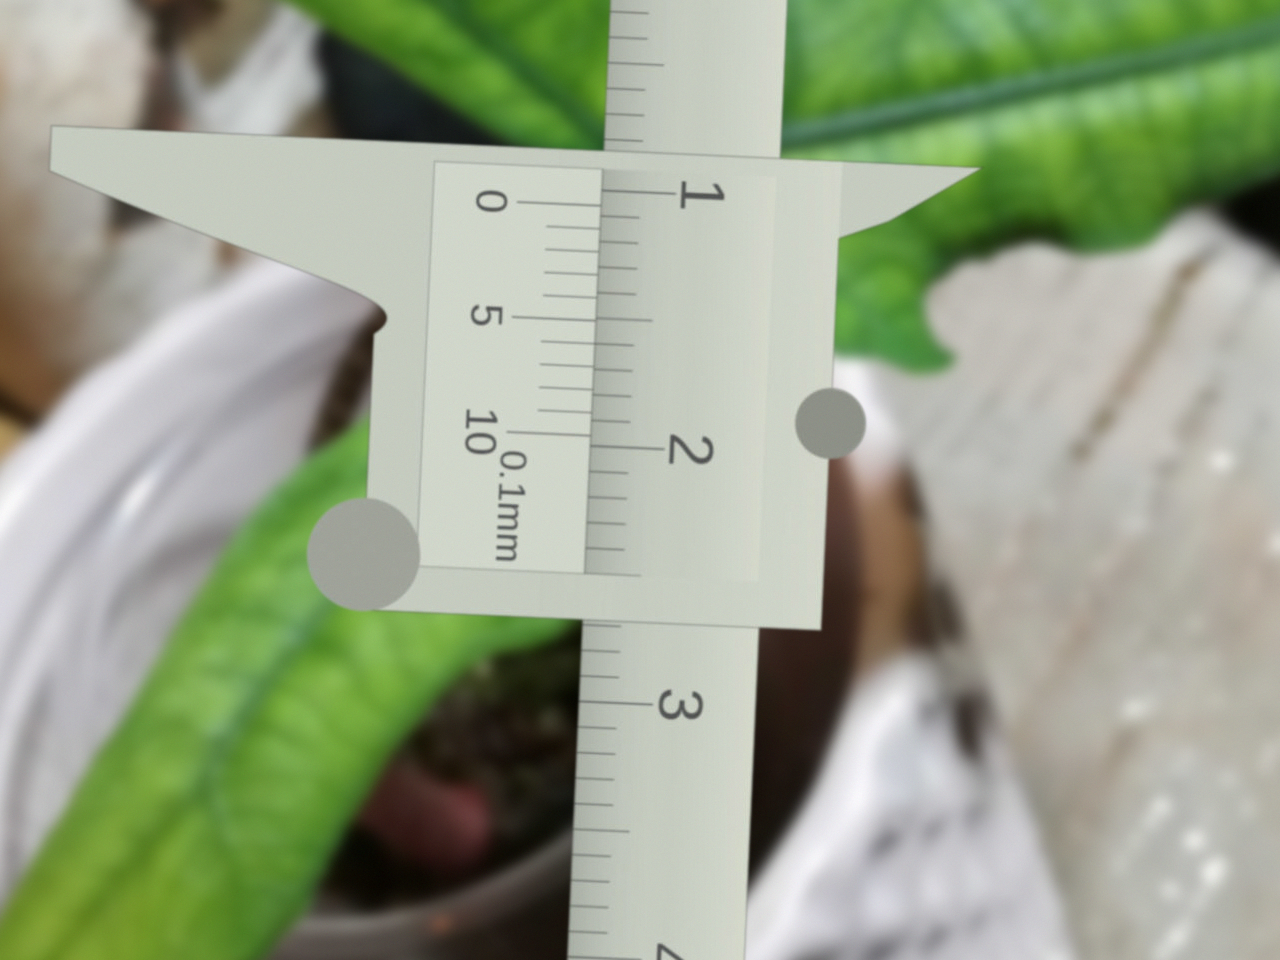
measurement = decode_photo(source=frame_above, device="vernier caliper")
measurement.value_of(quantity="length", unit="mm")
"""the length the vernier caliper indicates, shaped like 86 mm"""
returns 10.6 mm
